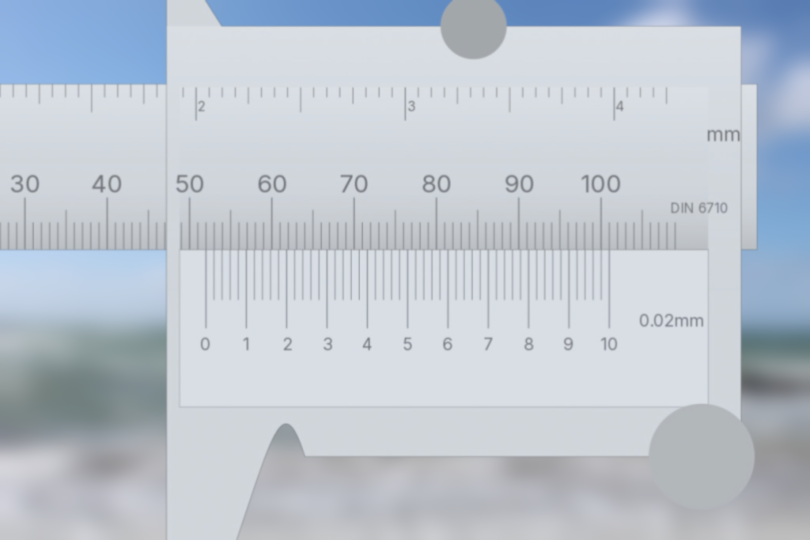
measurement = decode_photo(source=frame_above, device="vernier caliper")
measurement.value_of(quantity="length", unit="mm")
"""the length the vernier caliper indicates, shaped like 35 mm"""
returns 52.0 mm
